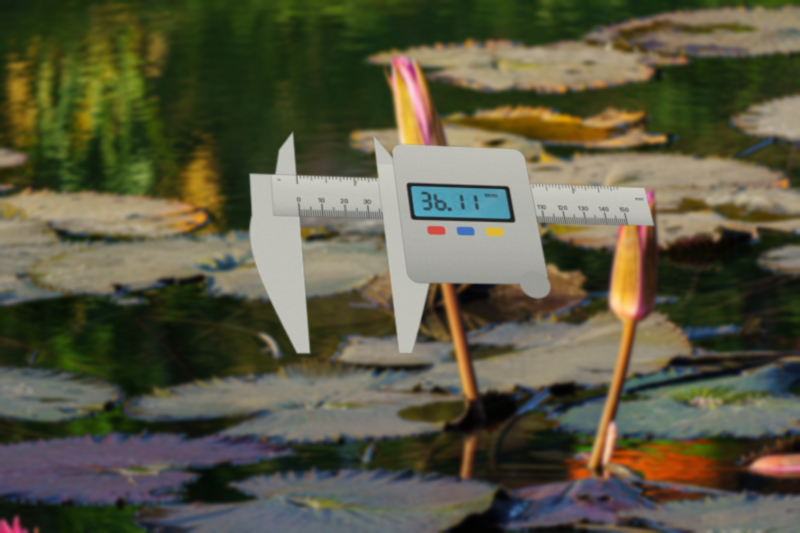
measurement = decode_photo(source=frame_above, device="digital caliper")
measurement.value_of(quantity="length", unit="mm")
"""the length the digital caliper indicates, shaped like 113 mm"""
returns 36.11 mm
